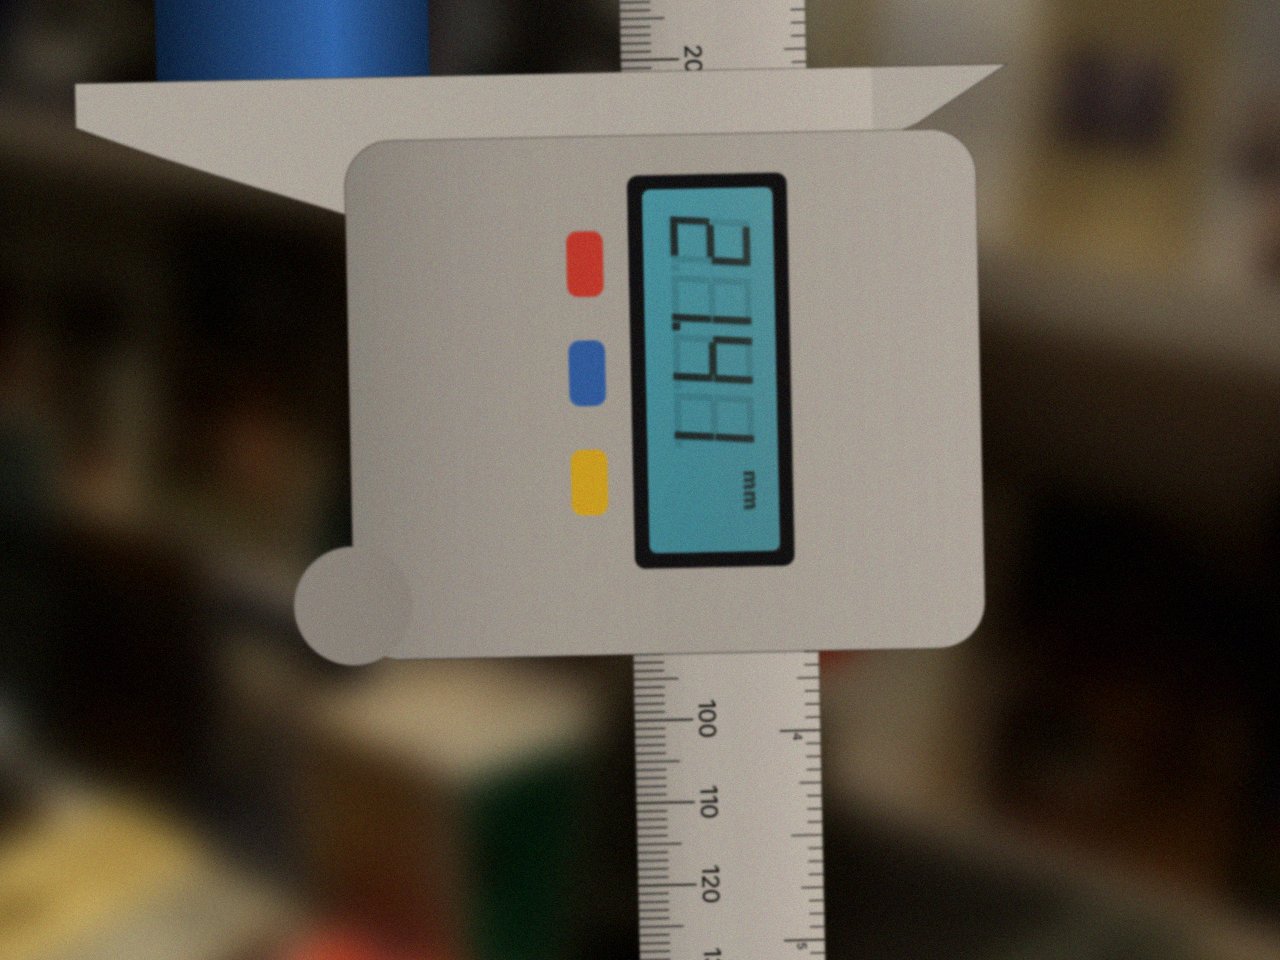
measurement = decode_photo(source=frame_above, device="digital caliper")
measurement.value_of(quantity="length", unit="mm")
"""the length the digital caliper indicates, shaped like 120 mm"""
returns 21.41 mm
